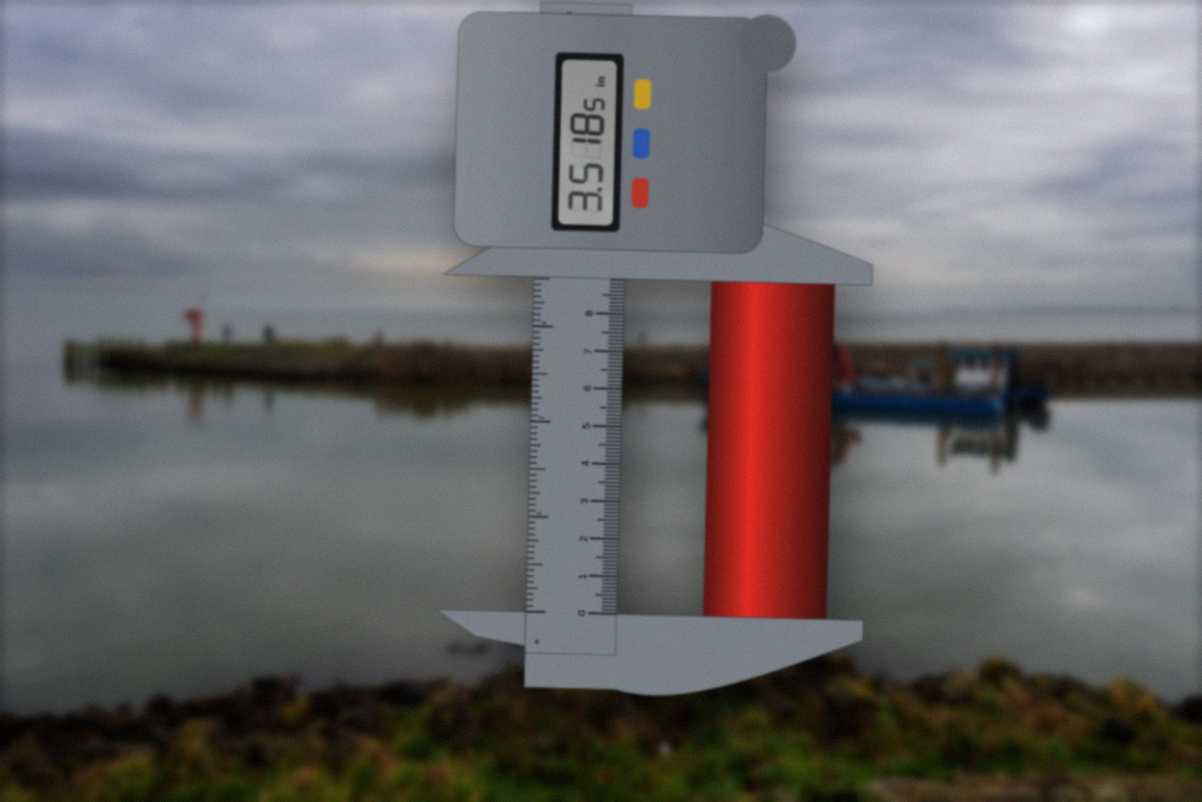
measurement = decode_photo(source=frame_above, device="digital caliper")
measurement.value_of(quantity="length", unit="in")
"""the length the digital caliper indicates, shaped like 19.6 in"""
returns 3.5185 in
